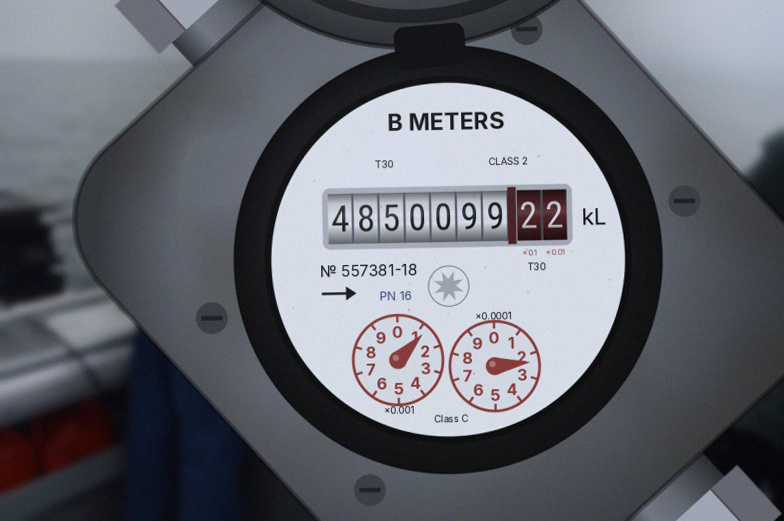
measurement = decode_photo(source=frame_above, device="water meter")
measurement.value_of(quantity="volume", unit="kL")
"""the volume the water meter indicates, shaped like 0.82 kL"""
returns 4850099.2212 kL
